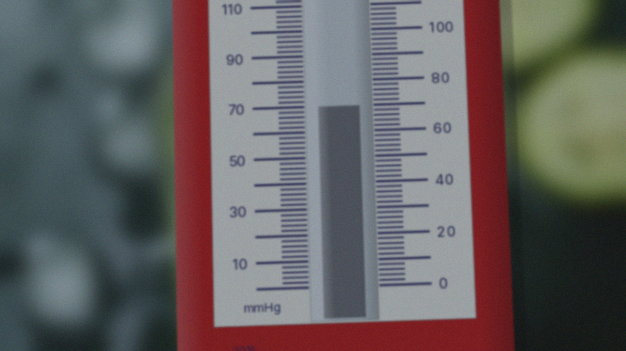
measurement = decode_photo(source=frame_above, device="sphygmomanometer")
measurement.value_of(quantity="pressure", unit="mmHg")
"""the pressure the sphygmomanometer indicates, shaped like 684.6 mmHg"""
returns 70 mmHg
